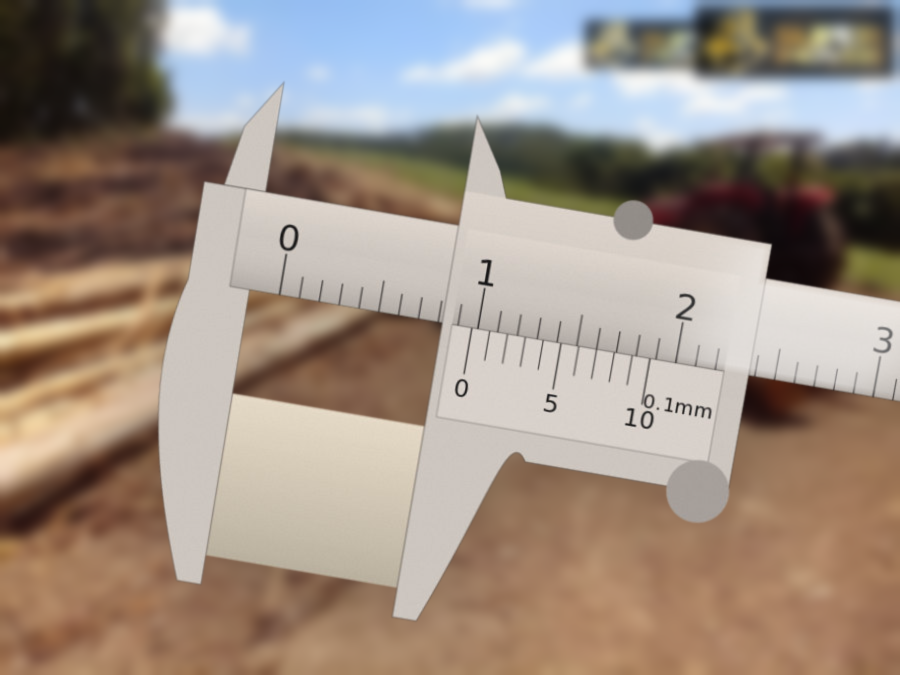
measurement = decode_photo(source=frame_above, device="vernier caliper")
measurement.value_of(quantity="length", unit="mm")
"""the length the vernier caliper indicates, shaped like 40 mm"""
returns 9.7 mm
